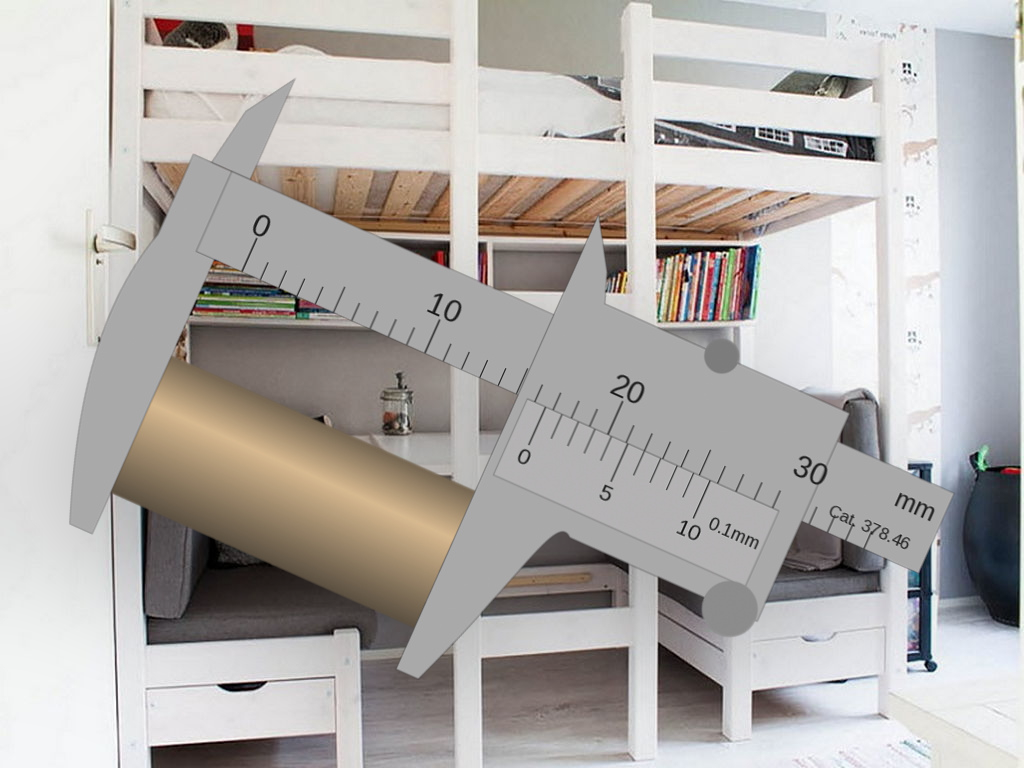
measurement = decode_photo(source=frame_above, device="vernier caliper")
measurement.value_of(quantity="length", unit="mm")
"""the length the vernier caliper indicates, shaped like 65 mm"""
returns 16.6 mm
